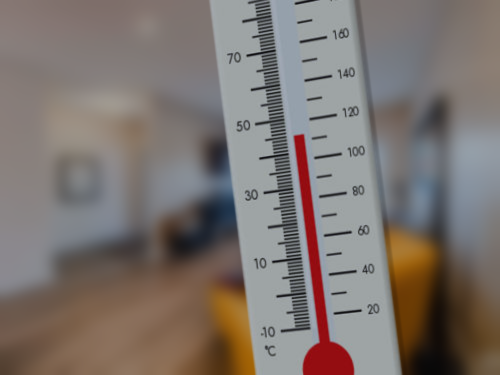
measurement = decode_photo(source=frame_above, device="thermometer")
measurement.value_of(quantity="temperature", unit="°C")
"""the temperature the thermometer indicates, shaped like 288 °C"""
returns 45 °C
